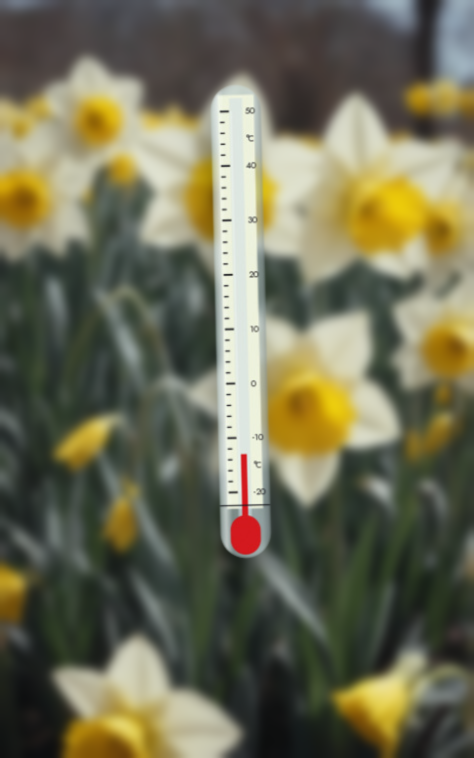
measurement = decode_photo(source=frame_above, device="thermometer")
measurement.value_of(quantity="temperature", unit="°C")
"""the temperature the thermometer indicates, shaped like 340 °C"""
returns -13 °C
